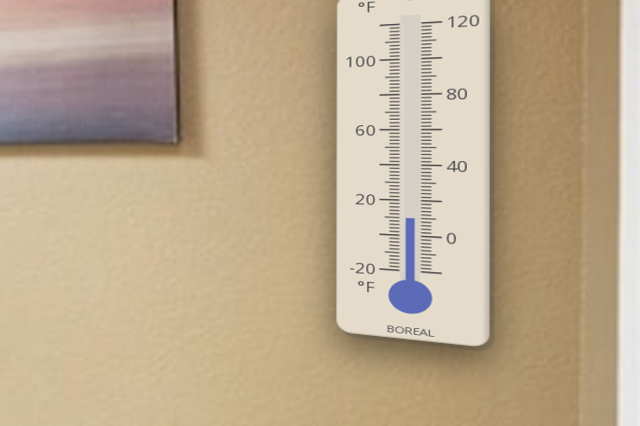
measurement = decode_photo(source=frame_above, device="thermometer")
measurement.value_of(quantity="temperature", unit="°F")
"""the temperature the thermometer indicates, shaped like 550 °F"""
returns 10 °F
